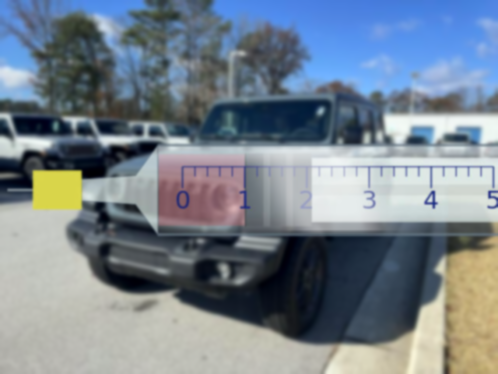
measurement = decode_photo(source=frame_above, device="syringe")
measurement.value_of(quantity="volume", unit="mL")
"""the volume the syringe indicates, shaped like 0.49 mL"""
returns 1 mL
